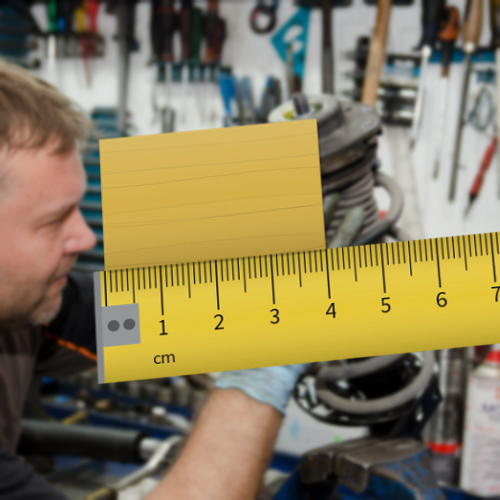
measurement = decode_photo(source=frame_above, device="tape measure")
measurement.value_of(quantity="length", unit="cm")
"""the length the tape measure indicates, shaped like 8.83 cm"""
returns 4 cm
